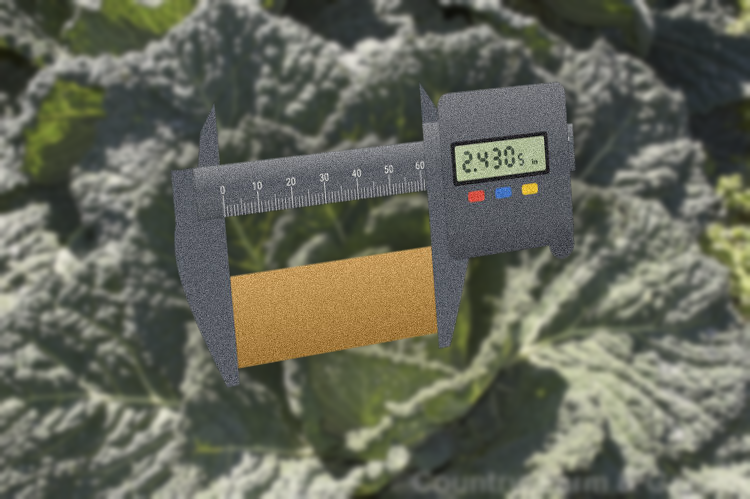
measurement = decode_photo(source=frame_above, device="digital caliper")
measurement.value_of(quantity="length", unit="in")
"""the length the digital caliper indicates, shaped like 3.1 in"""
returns 2.4305 in
